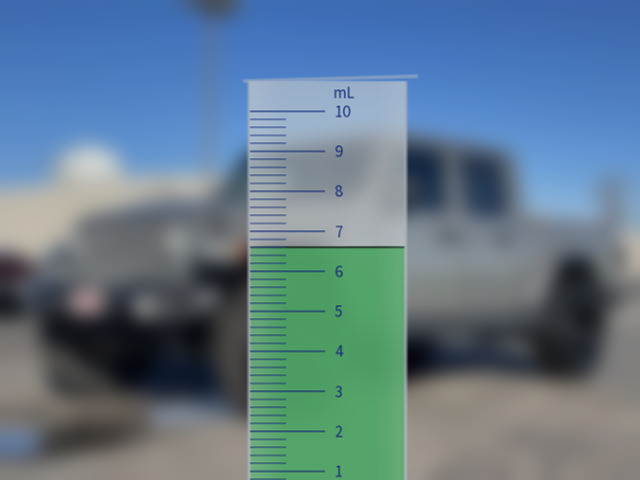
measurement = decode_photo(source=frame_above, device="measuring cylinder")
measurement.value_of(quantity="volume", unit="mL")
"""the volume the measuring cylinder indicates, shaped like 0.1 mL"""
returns 6.6 mL
